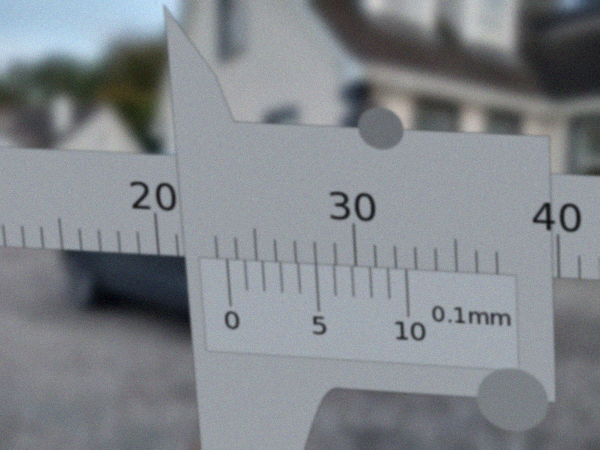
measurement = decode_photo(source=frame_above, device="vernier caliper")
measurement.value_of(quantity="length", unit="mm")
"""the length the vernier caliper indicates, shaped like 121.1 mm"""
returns 23.5 mm
